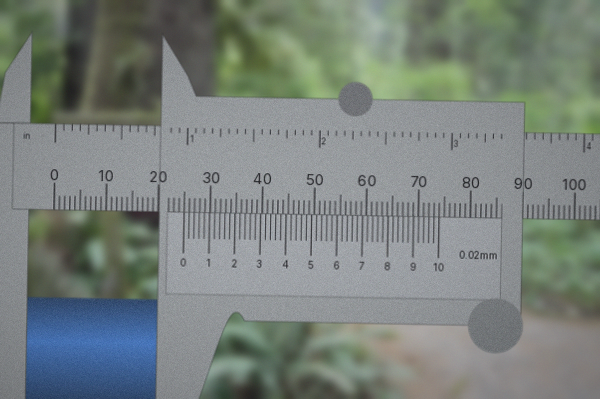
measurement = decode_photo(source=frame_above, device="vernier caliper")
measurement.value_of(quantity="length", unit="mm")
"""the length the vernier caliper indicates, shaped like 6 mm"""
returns 25.0 mm
